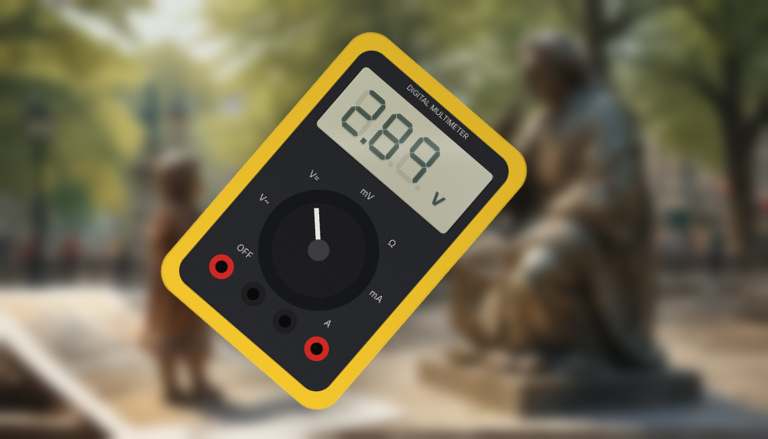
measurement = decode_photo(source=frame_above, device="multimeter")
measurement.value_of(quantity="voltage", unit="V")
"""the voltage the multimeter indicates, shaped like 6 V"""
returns 2.89 V
